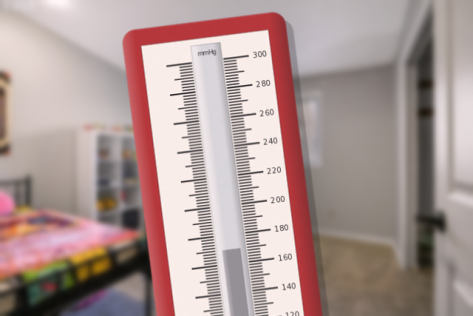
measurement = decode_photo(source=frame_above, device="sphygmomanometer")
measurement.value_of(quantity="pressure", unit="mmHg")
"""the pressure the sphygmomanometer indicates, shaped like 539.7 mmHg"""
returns 170 mmHg
